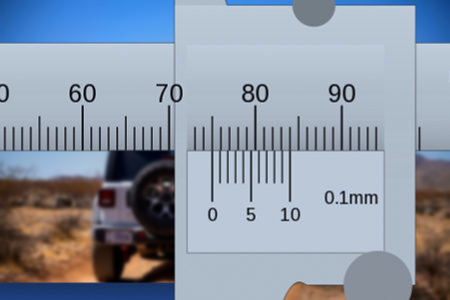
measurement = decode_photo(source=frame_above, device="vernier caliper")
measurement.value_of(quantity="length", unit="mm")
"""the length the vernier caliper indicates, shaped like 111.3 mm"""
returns 75.0 mm
